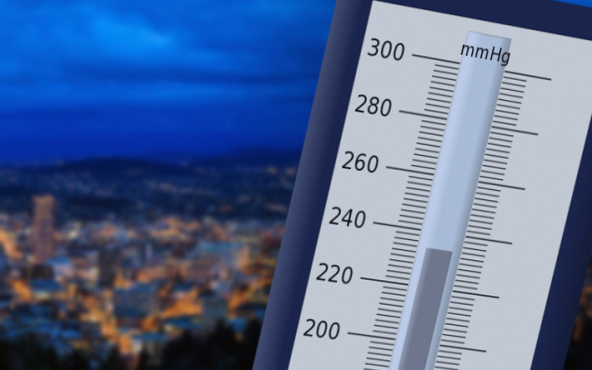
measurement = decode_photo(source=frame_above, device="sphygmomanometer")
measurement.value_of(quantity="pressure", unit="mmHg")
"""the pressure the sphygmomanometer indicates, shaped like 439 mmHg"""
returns 234 mmHg
